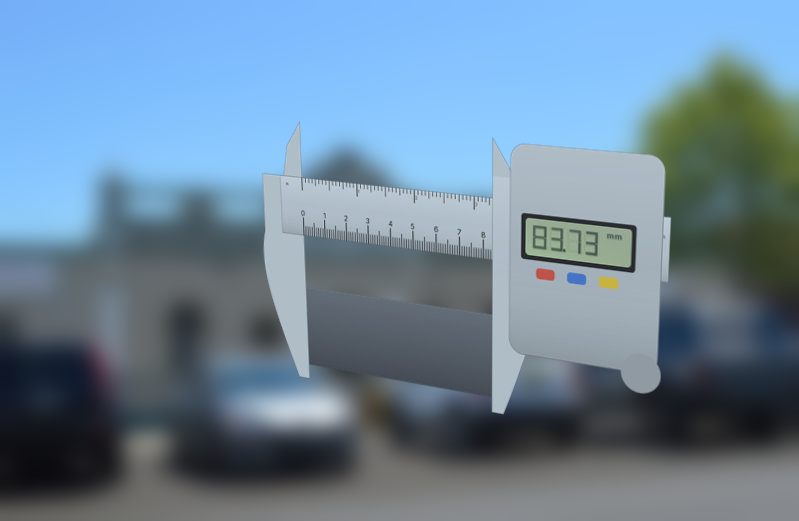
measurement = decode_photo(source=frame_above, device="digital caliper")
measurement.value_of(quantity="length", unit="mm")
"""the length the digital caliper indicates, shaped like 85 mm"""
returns 83.73 mm
